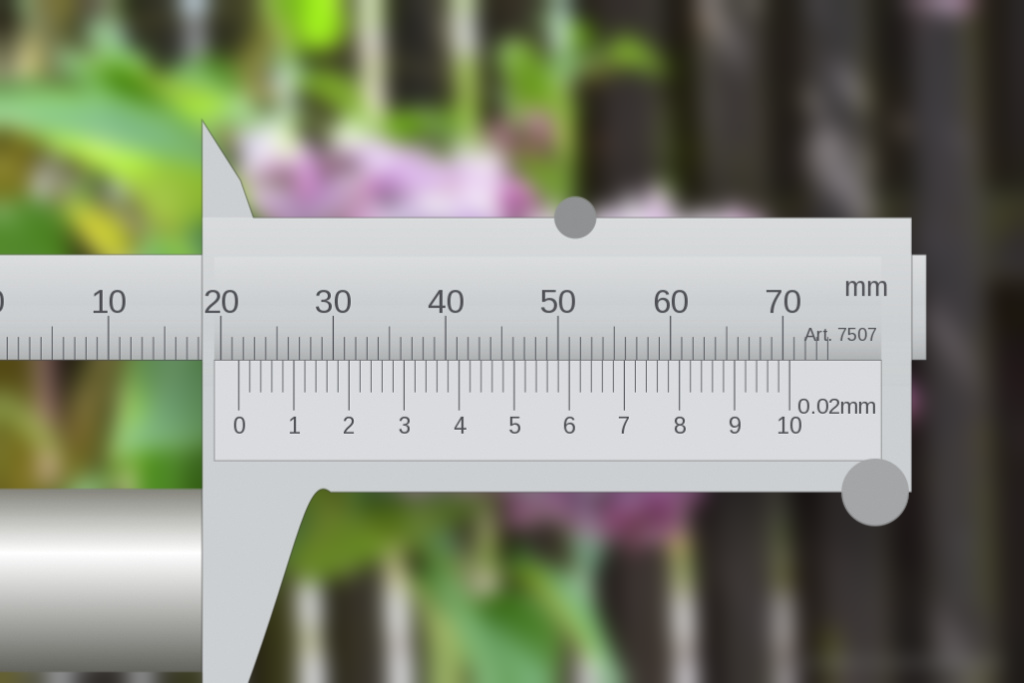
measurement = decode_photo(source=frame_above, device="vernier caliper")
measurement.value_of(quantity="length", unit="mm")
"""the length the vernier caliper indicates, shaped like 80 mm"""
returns 21.6 mm
